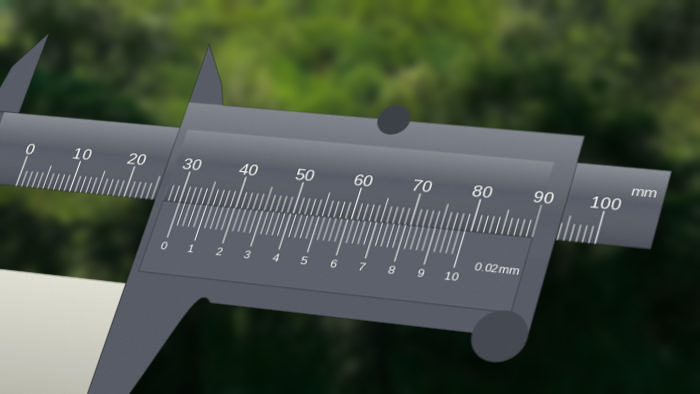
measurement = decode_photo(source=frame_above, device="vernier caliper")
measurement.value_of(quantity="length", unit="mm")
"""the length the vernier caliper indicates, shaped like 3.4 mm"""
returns 30.0 mm
